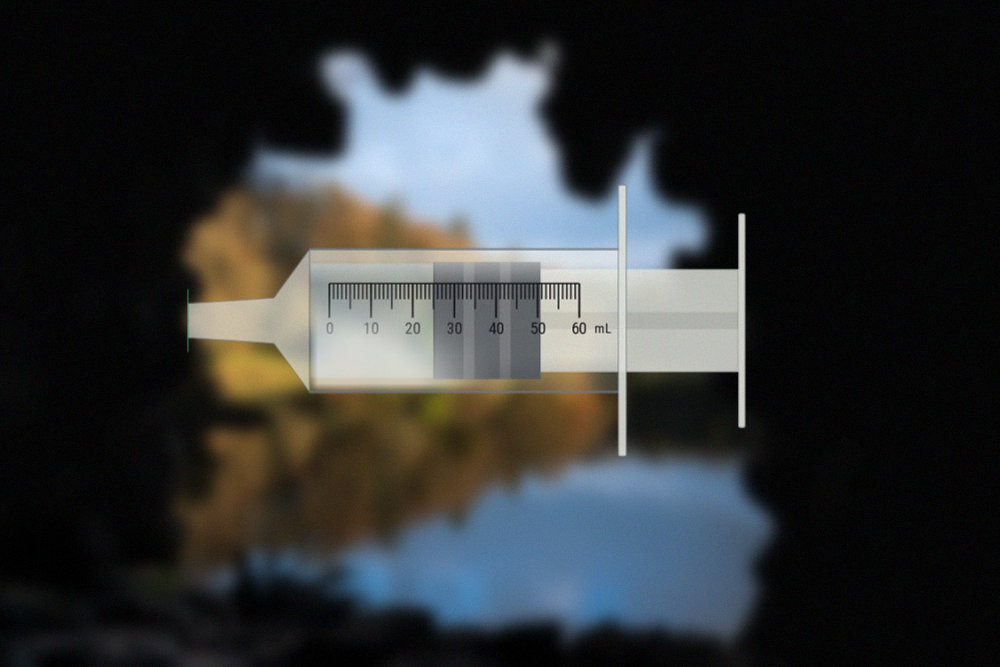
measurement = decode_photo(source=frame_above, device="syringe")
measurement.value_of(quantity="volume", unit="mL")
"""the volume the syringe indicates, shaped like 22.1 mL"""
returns 25 mL
